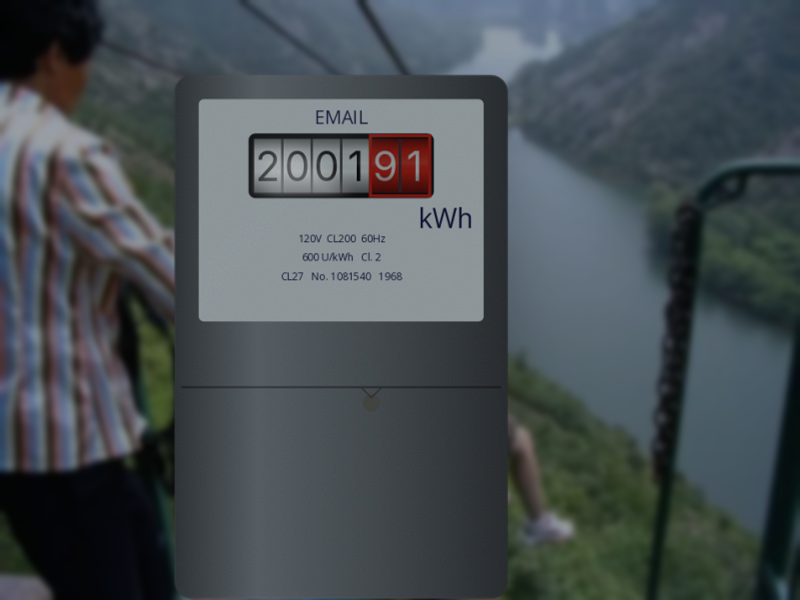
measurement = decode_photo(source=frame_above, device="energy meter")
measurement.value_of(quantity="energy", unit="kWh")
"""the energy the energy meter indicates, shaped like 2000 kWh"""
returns 2001.91 kWh
